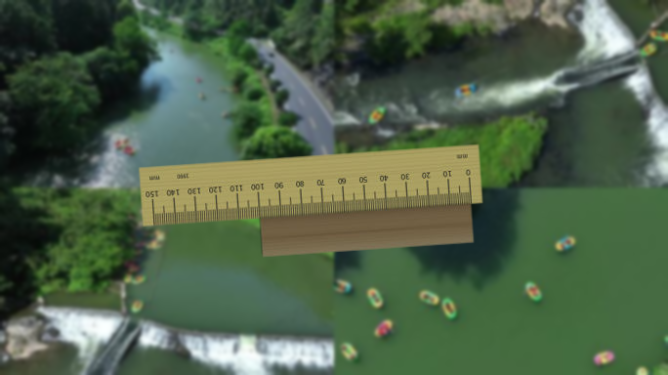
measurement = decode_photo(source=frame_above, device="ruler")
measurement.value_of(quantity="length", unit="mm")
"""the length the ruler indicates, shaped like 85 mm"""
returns 100 mm
